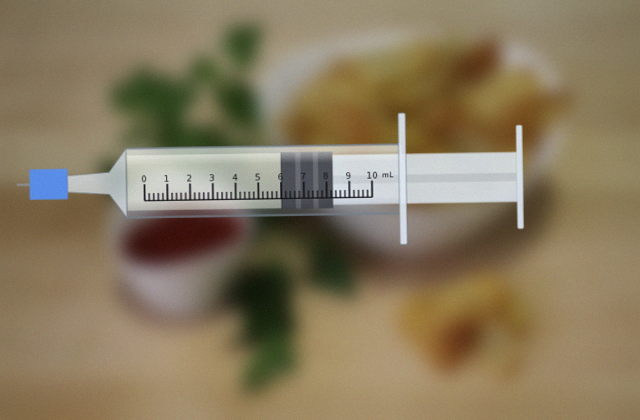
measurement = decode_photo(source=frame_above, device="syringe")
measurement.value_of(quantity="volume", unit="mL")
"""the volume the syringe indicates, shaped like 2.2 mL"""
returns 6 mL
